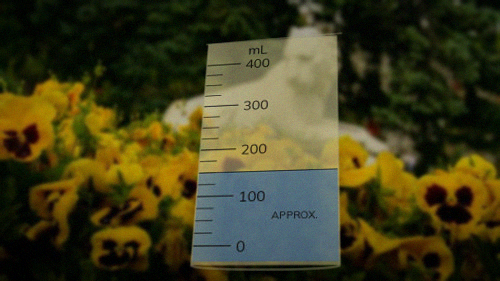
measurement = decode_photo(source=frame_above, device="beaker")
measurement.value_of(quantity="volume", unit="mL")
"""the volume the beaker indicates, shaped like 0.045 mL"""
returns 150 mL
